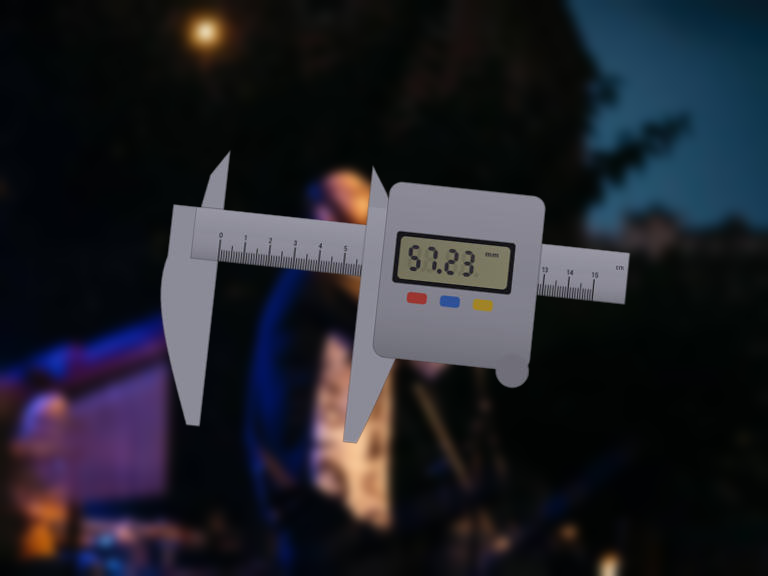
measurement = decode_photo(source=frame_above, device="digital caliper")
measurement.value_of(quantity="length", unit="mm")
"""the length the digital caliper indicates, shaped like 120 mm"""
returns 57.23 mm
